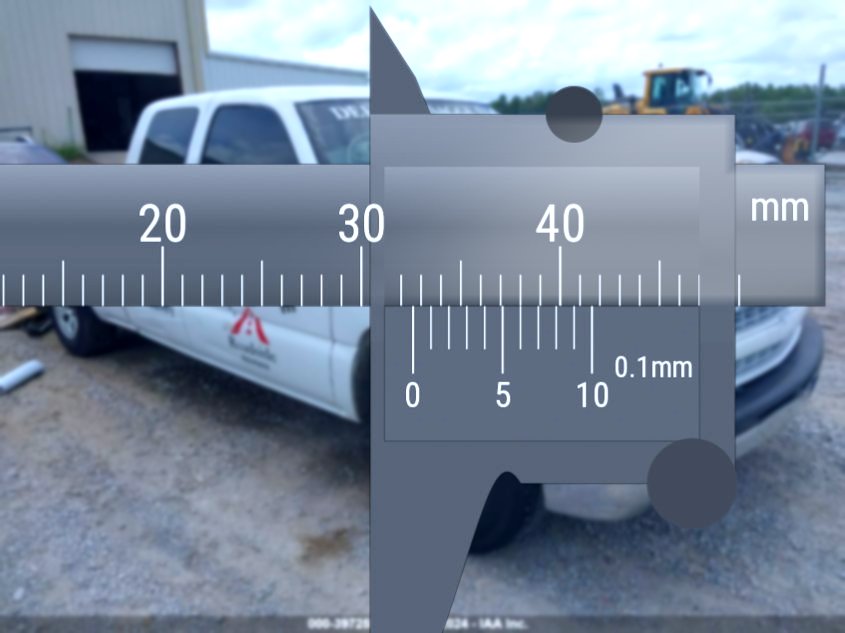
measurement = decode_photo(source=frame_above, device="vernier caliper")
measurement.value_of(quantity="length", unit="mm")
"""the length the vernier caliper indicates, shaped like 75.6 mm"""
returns 32.6 mm
